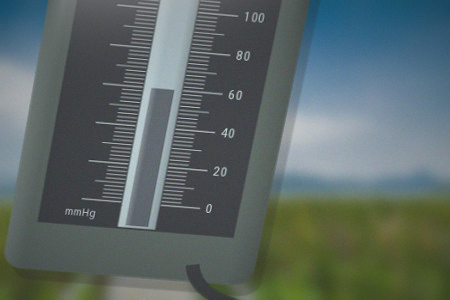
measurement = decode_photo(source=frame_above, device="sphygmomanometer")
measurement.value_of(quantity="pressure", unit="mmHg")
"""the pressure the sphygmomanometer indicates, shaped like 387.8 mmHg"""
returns 60 mmHg
